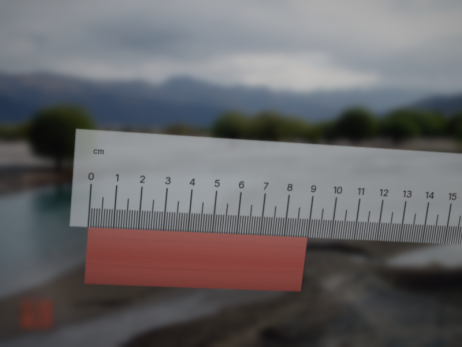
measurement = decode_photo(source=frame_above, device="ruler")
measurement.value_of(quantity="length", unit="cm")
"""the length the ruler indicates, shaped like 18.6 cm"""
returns 9 cm
